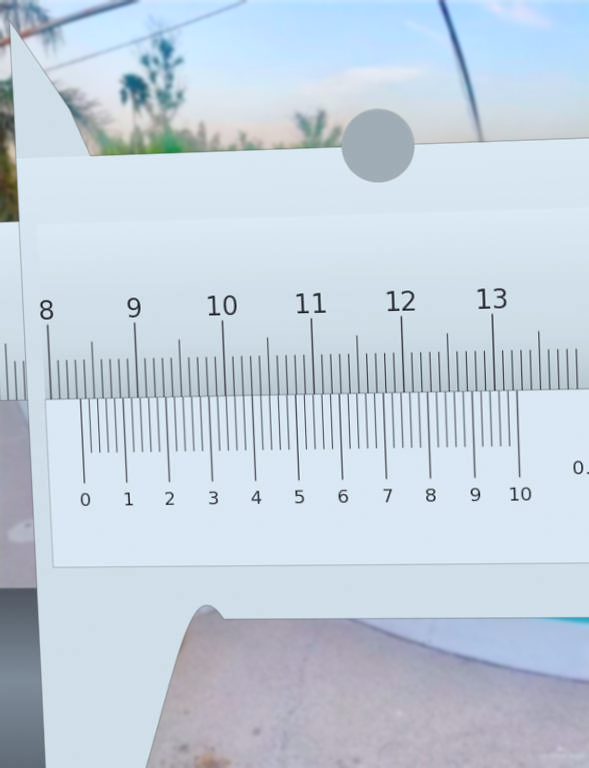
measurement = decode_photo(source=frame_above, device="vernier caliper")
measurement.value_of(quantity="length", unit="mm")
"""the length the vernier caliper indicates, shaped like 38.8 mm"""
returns 83.4 mm
